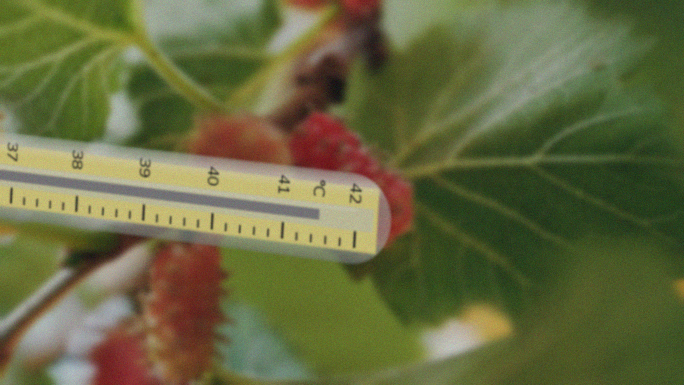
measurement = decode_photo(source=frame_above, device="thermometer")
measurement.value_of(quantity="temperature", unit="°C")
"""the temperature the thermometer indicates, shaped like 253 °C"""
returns 41.5 °C
